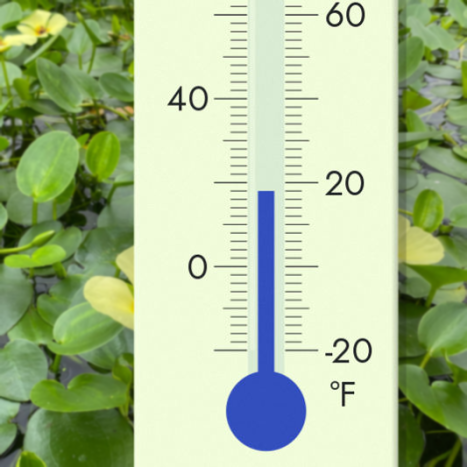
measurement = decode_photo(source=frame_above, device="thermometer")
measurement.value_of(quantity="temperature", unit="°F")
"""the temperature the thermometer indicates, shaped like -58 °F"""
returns 18 °F
